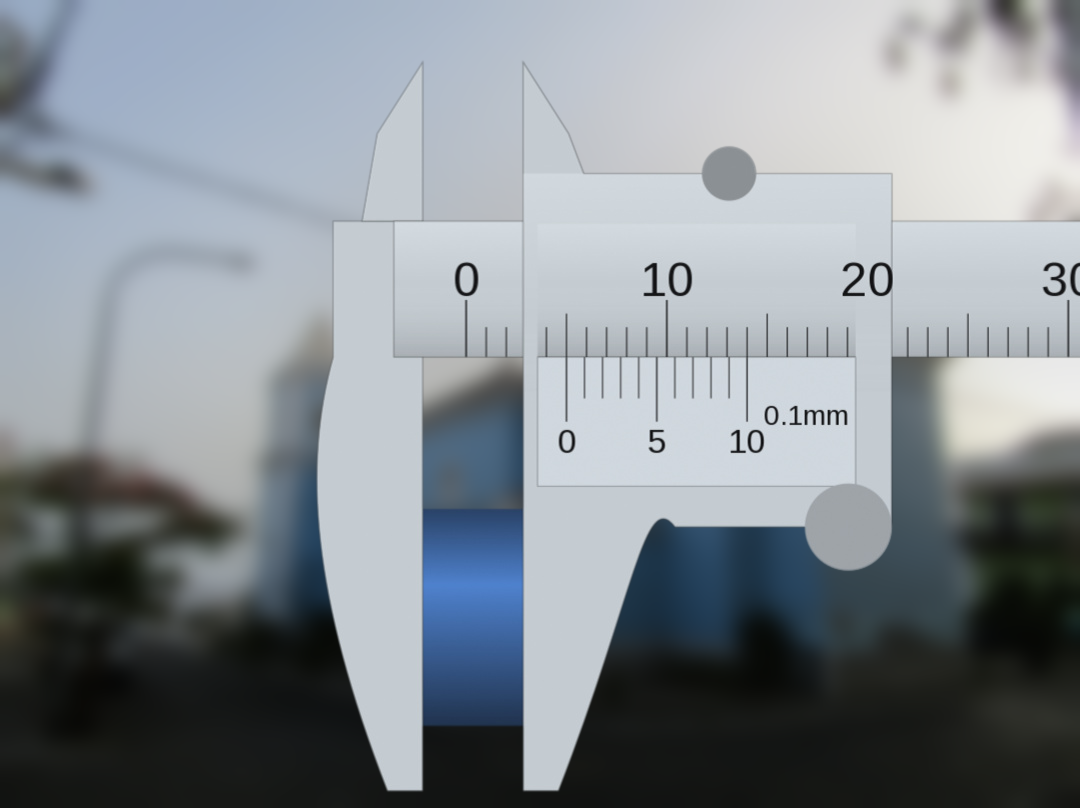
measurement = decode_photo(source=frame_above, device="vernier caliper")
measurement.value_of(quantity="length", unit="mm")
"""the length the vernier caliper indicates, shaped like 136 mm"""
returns 5.0 mm
